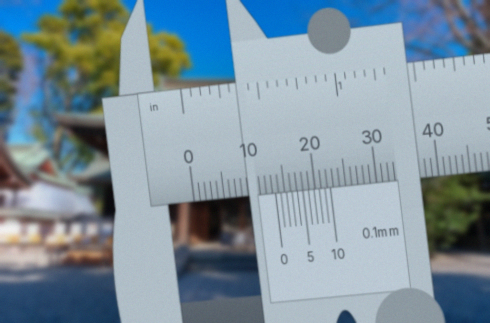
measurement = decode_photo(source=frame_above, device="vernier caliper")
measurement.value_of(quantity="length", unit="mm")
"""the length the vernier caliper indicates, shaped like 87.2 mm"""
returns 13.5 mm
